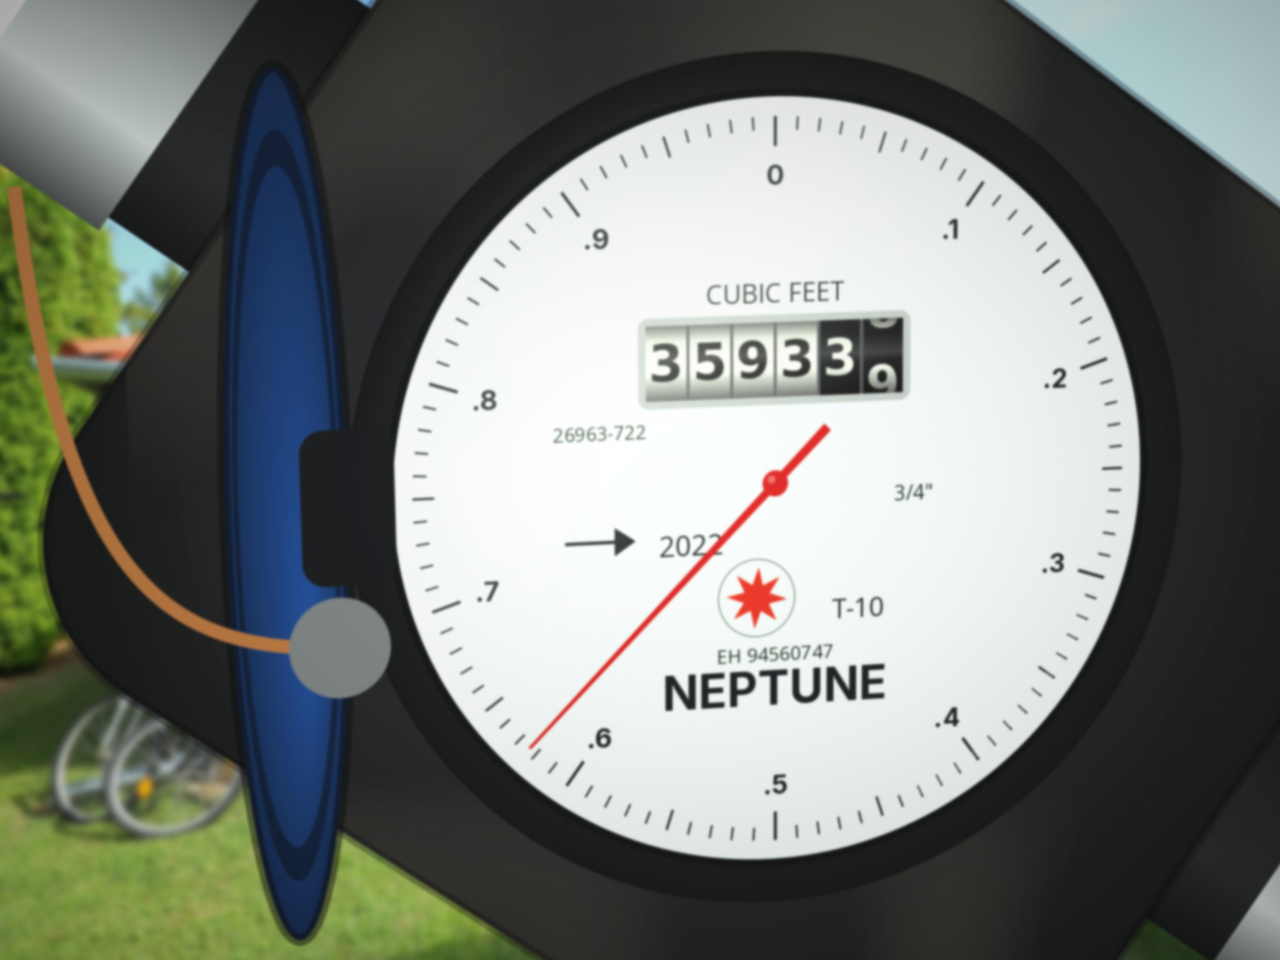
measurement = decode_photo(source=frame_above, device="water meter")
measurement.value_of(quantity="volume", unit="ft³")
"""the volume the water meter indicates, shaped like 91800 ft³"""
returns 359338.62 ft³
